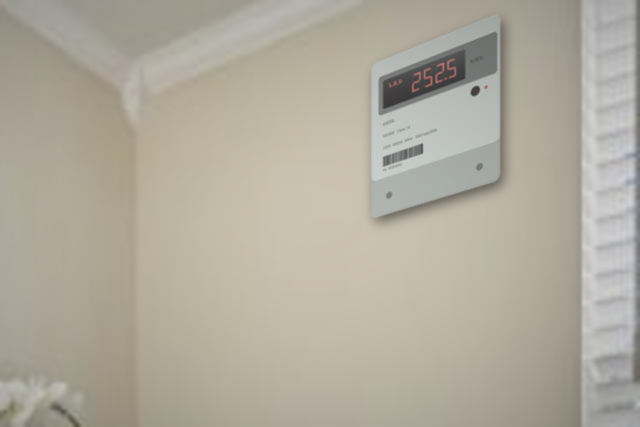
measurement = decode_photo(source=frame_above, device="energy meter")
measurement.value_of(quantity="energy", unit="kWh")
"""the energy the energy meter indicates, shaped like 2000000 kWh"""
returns 252.5 kWh
